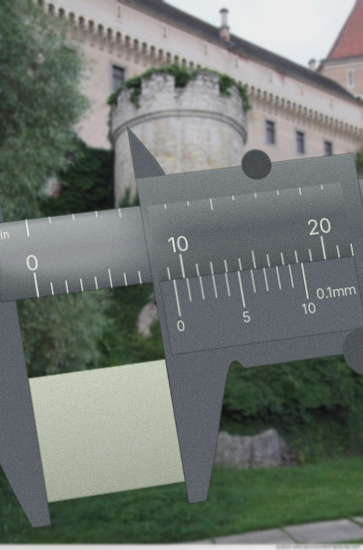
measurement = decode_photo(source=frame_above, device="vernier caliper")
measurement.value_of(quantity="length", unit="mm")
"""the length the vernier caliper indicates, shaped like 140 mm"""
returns 9.3 mm
